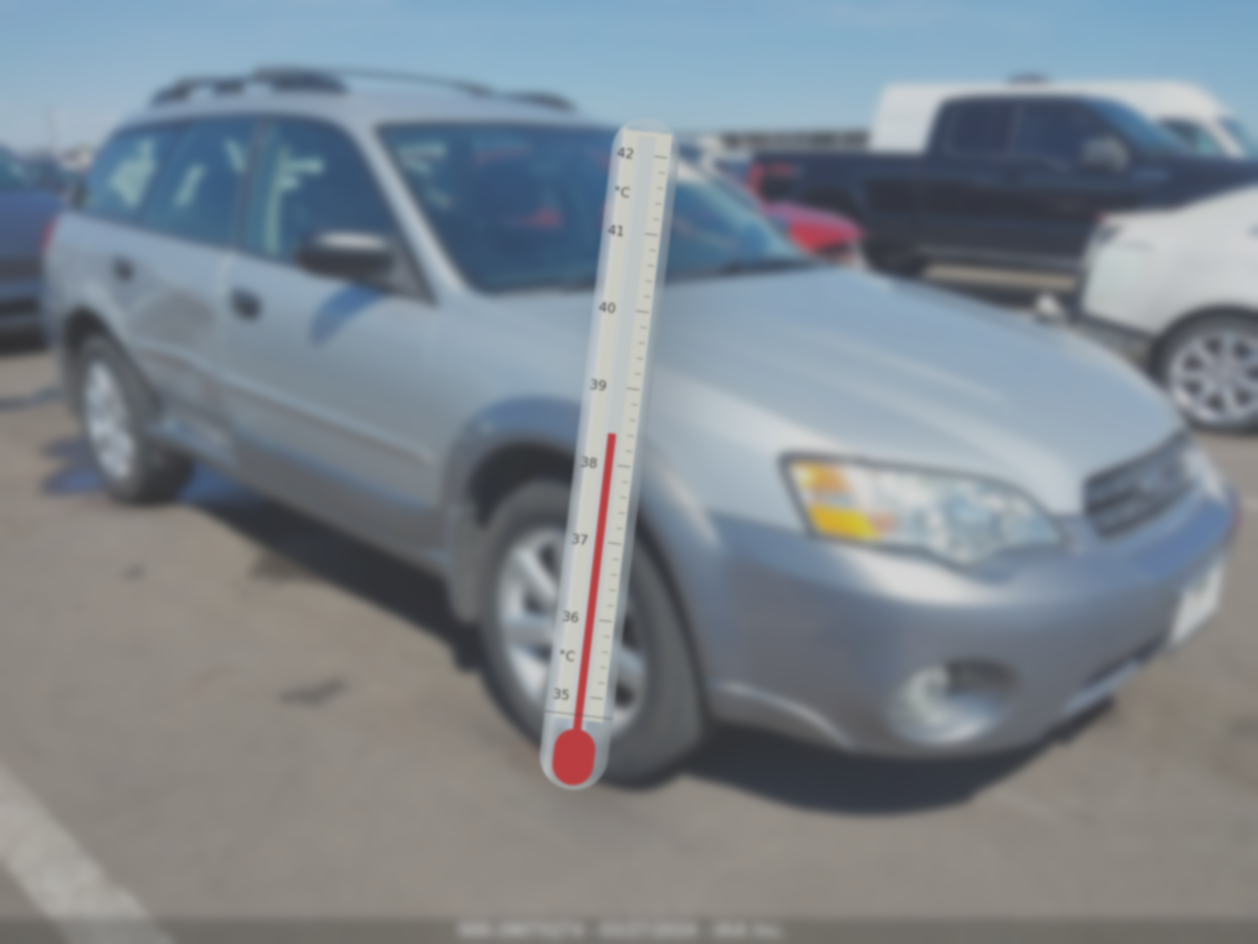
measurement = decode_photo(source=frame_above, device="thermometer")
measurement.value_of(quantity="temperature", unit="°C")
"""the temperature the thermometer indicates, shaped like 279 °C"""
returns 38.4 °C
